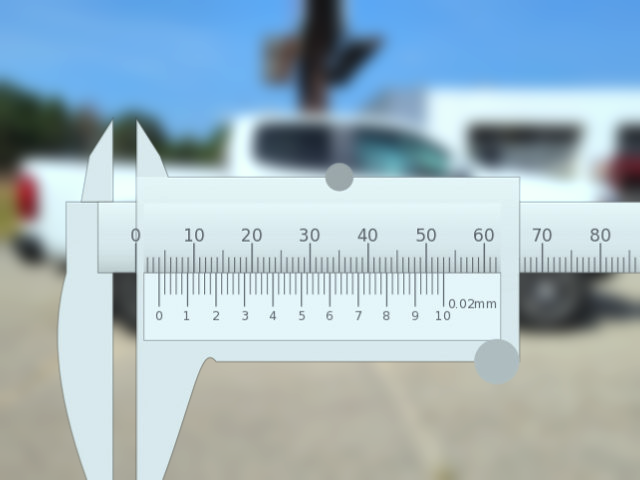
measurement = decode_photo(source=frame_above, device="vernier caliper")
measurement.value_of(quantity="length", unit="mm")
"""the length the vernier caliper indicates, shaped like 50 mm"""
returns 4.0 mm
